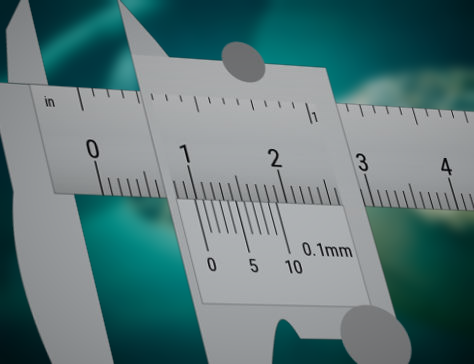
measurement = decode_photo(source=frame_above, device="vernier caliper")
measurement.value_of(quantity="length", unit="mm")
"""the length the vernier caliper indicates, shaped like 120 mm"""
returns 9.8 mm
